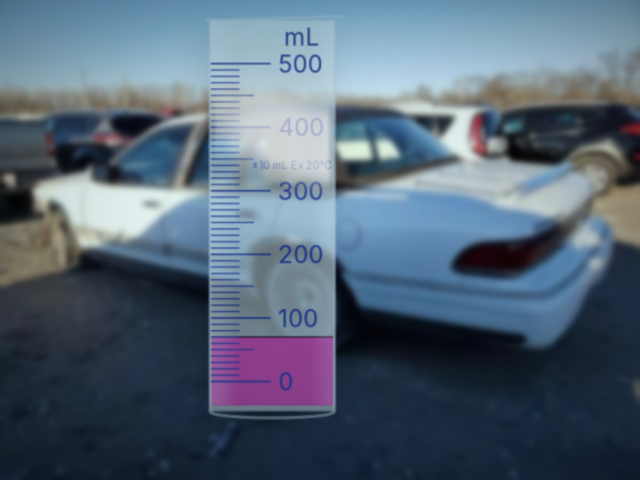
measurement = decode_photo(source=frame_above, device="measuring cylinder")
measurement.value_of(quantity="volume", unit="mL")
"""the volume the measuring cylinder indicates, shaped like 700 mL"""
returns 70 mL
